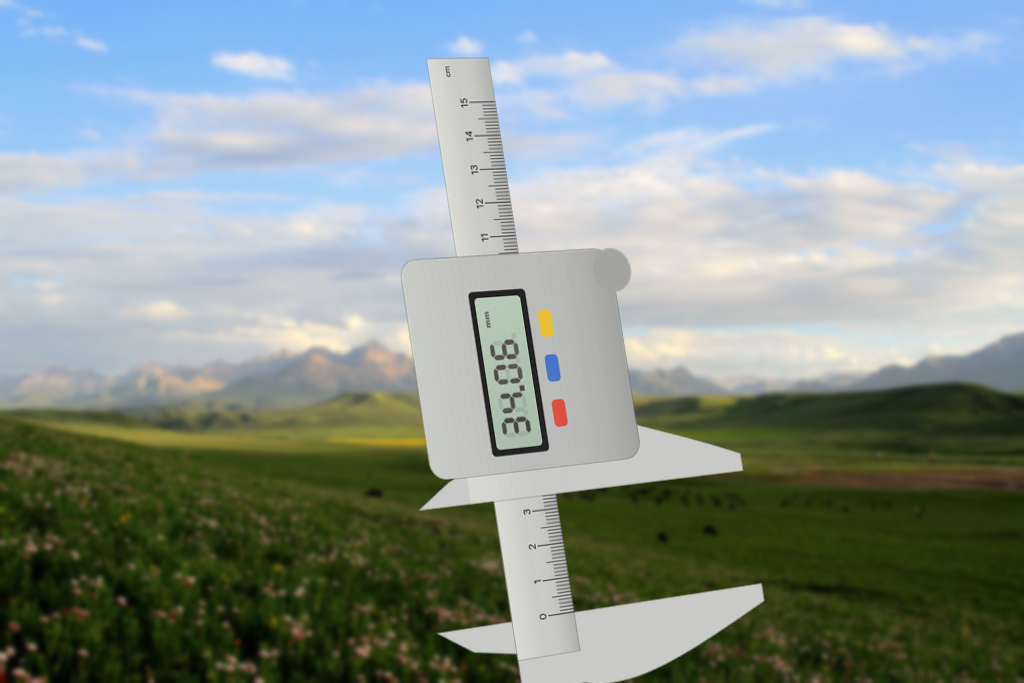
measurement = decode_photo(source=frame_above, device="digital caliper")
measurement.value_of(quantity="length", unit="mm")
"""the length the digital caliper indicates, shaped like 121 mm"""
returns 34.06 mm
